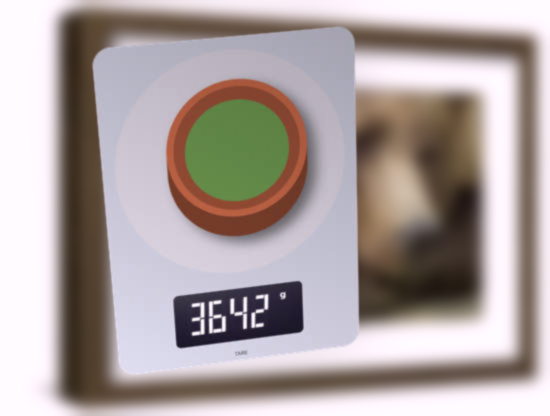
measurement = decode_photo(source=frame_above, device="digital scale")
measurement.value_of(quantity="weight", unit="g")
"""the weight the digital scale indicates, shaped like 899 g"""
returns 3642 g
